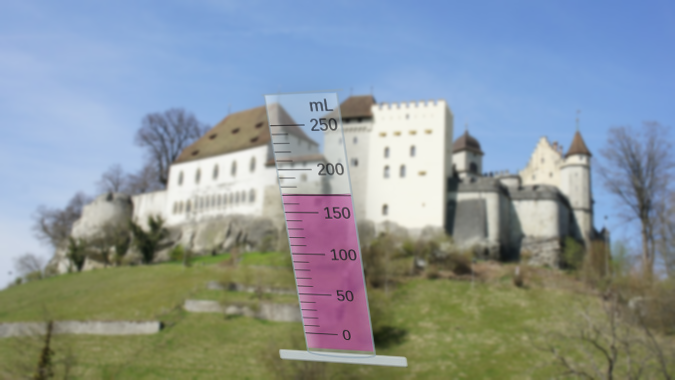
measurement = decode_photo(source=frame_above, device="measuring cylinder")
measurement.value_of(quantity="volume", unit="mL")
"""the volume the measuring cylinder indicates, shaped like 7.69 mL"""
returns 170 mL
